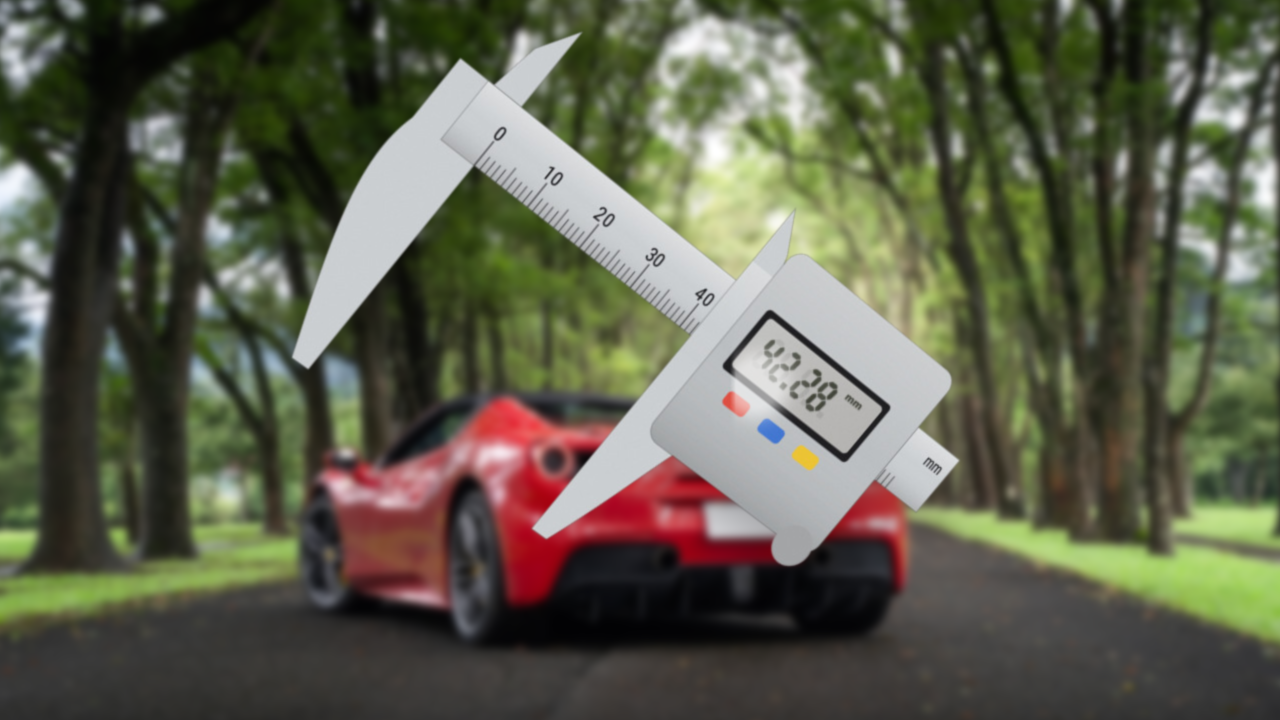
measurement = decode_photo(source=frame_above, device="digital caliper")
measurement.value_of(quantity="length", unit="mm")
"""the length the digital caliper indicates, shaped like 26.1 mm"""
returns 42.28 mm
